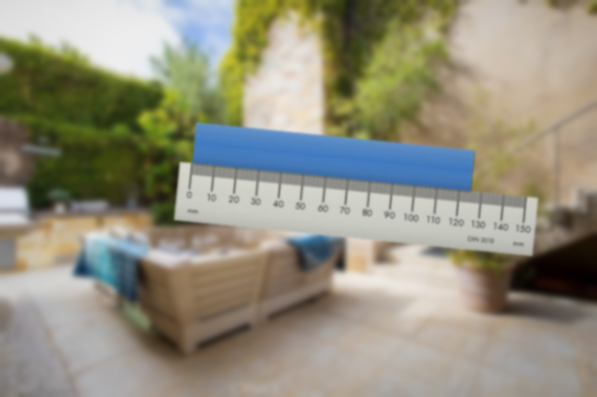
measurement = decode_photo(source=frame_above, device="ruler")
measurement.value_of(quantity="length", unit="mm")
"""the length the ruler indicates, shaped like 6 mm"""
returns 125 mm
